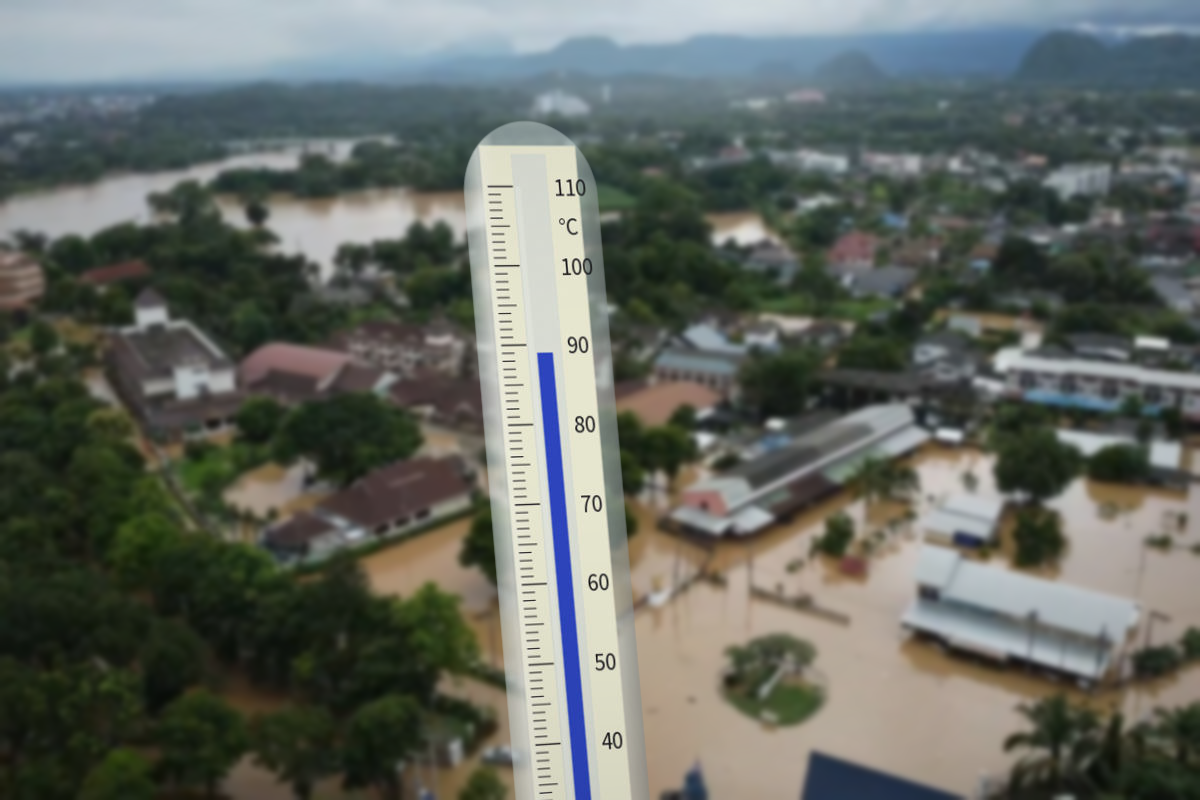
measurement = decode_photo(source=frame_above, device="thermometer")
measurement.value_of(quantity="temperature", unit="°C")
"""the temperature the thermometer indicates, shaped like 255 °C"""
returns 89 °C
